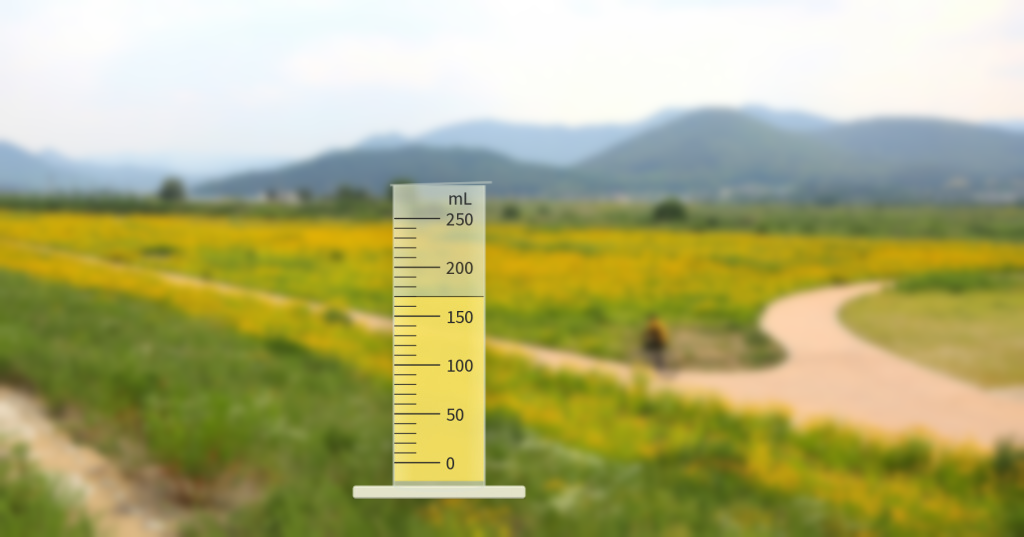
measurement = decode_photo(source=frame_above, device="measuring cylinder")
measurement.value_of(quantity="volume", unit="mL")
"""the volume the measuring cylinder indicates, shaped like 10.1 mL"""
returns 170 mL
